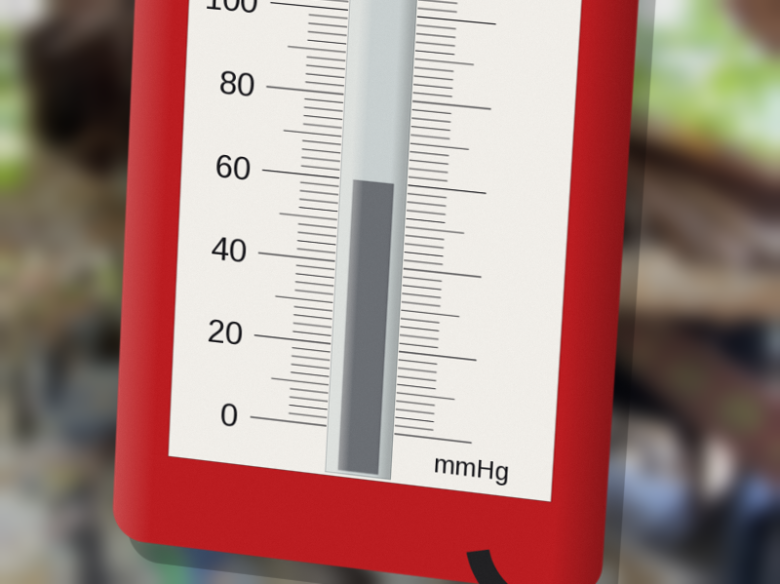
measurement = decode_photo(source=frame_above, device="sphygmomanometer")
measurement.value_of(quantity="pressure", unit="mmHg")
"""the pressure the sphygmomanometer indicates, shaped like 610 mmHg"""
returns 60 mmHg
